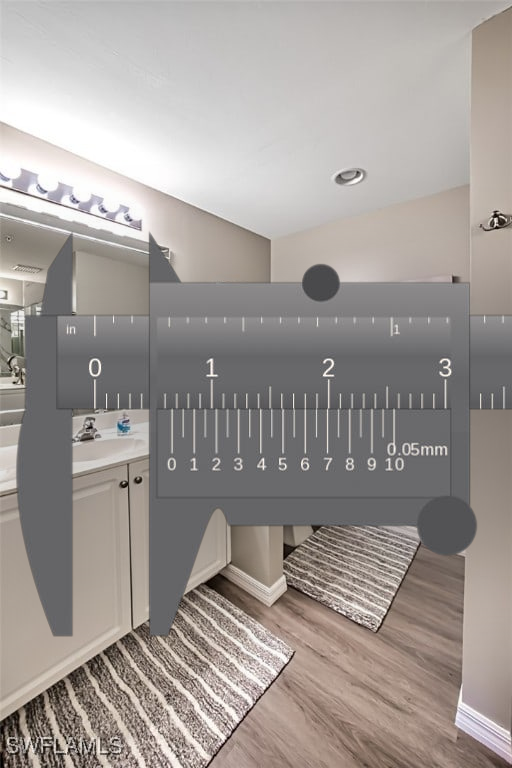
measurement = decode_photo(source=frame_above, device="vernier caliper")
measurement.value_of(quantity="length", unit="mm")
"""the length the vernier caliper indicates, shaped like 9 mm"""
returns 6.6 mm
